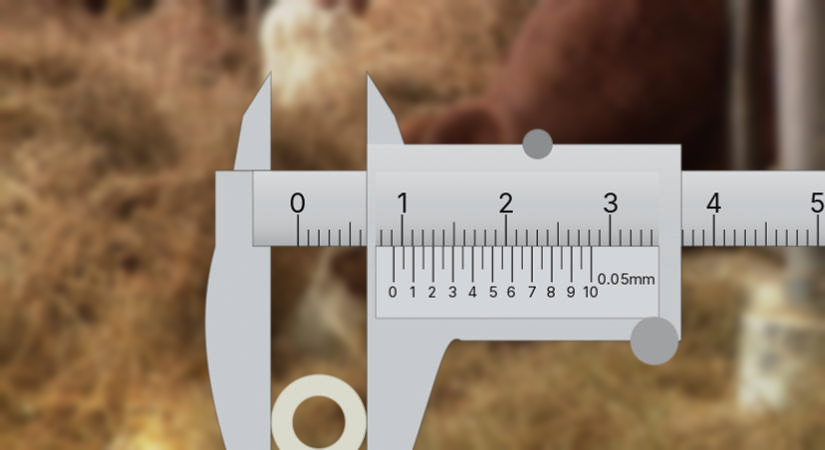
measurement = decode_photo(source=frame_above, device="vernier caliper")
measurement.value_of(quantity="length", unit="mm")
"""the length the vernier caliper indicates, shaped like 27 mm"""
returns 9.2 mm
